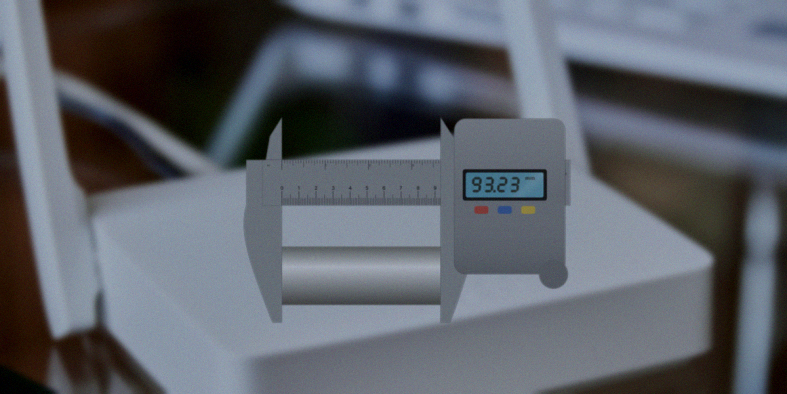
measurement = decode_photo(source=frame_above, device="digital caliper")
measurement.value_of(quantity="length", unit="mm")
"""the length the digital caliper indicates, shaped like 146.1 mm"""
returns 93.23 mm
